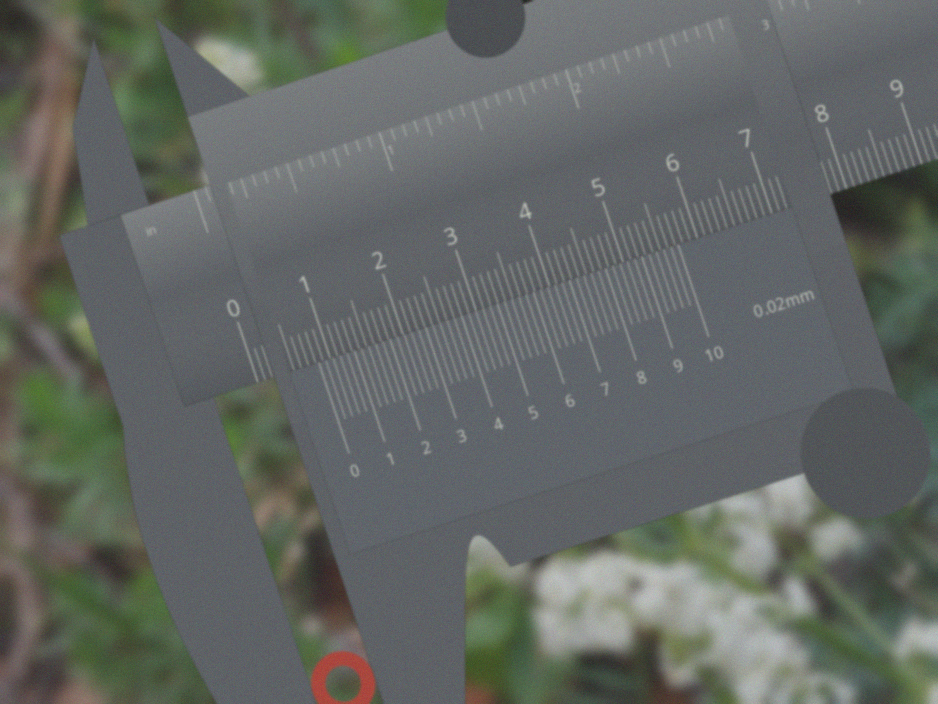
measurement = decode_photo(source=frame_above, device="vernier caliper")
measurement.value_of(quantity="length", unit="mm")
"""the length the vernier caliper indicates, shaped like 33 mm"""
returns 8.4 mm
